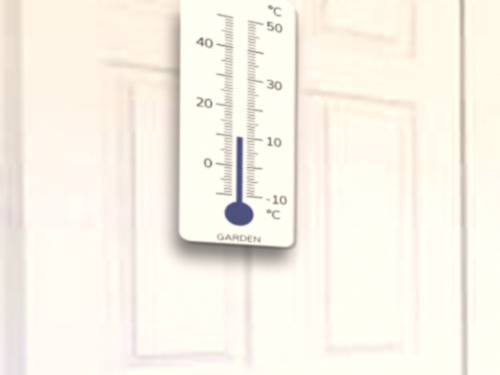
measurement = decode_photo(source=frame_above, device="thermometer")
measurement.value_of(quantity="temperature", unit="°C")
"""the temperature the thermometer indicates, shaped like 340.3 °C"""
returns 10 °C
